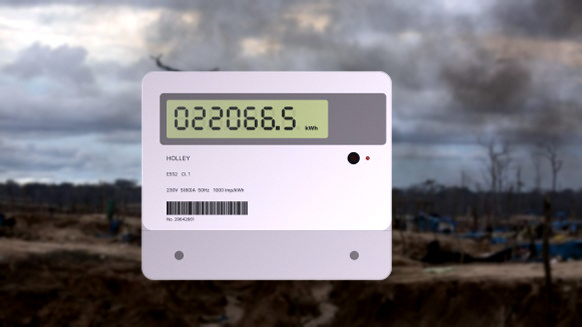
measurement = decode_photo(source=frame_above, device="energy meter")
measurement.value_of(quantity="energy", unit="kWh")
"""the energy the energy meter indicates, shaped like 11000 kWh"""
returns 22066.5 kWh
